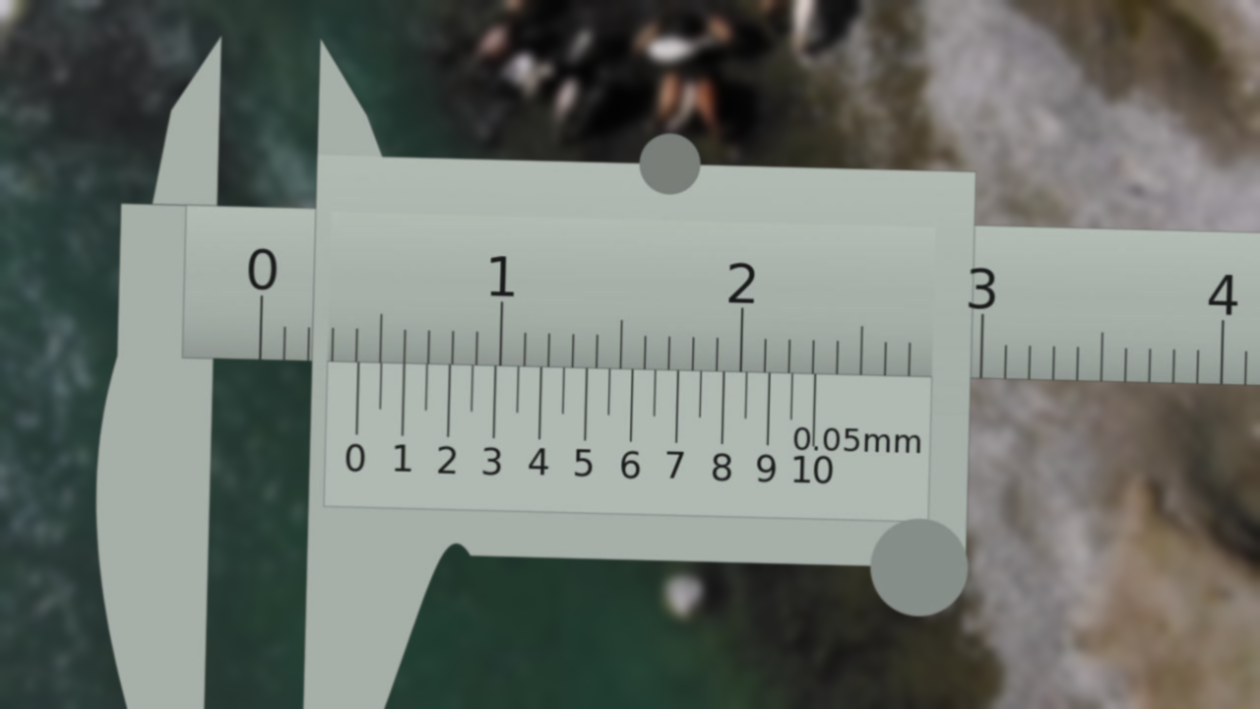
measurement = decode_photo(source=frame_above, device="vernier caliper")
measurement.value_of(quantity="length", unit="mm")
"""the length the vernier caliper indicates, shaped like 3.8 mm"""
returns 4.1 mm
